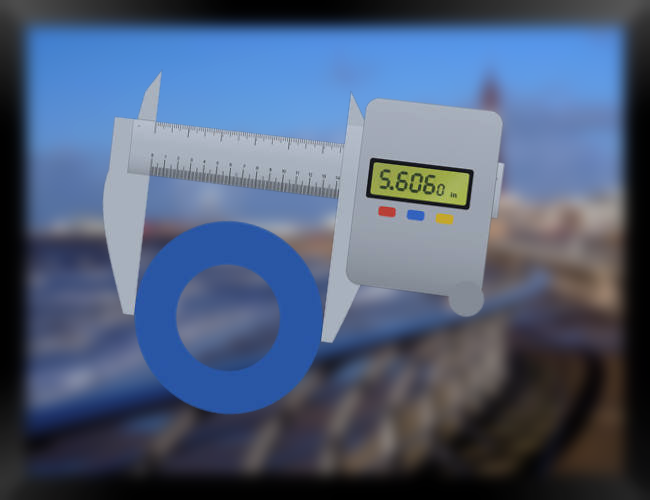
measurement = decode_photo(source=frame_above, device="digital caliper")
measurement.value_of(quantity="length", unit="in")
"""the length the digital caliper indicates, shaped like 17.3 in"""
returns 5.6060 in
